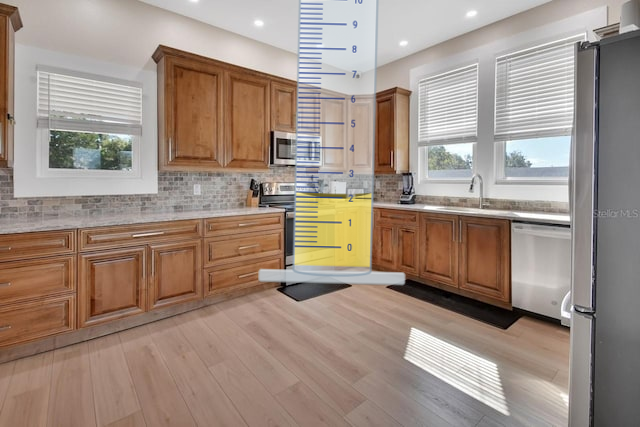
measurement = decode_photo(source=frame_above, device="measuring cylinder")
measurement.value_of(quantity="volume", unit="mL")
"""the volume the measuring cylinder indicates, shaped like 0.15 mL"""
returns 2 mL
